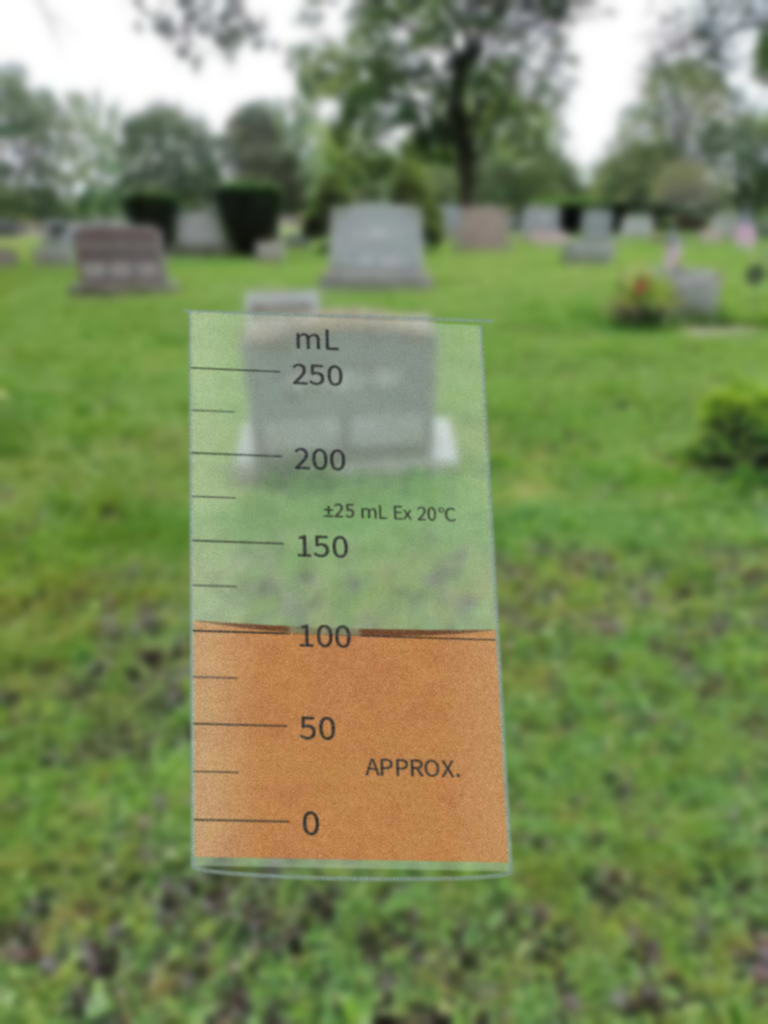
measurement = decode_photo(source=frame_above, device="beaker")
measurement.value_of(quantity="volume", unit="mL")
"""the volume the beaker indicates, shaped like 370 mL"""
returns 100 mL
